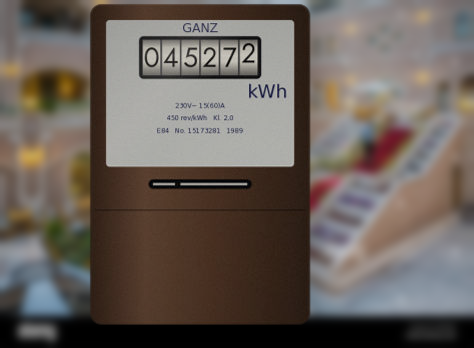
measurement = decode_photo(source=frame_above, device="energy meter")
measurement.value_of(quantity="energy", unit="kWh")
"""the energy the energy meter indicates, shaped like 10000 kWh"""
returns 45272 kWh
